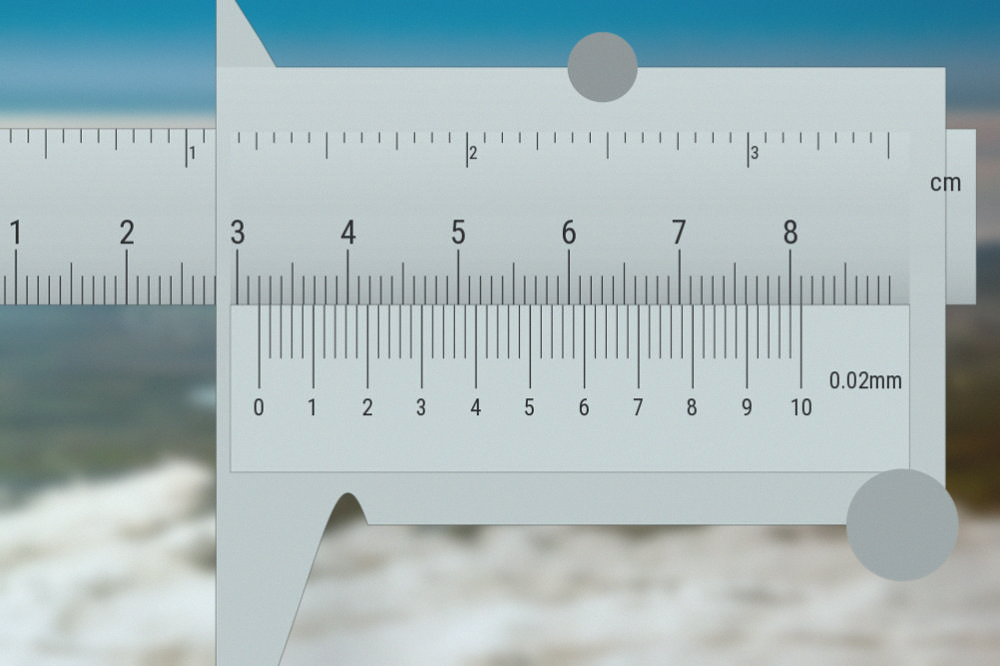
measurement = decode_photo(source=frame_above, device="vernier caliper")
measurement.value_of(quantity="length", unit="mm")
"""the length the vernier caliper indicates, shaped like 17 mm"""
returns 32.0 mm
